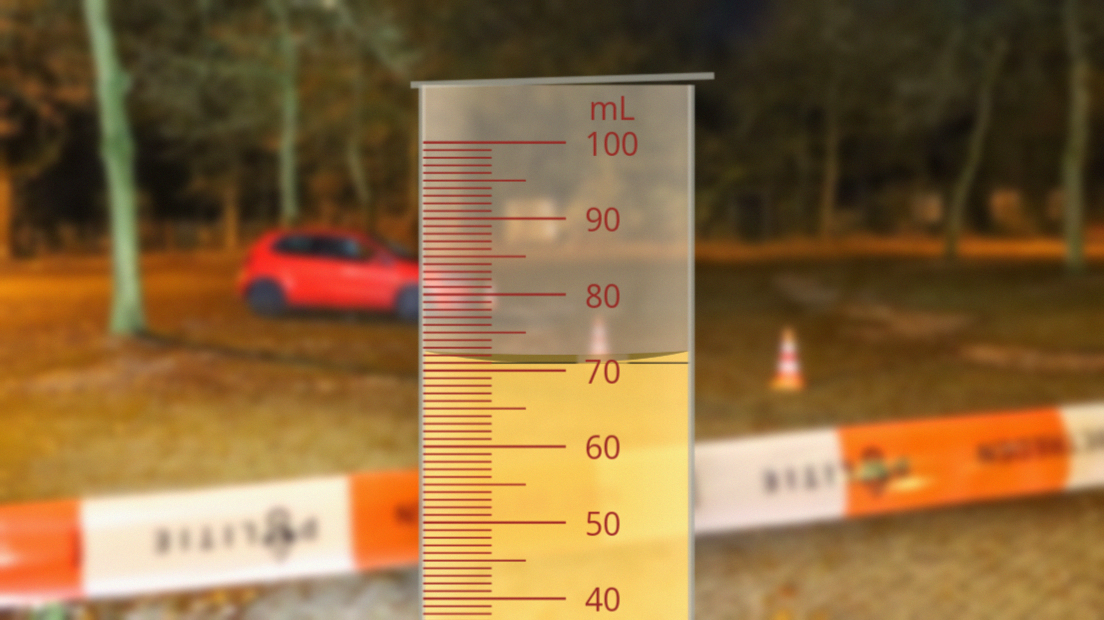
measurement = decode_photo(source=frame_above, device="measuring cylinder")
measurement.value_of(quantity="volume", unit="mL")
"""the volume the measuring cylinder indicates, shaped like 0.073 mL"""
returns 71 mL
